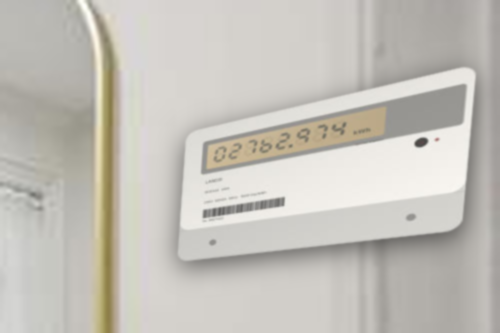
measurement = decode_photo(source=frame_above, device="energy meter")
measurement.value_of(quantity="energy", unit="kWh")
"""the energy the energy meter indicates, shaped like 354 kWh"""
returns 2762.974 kWh
